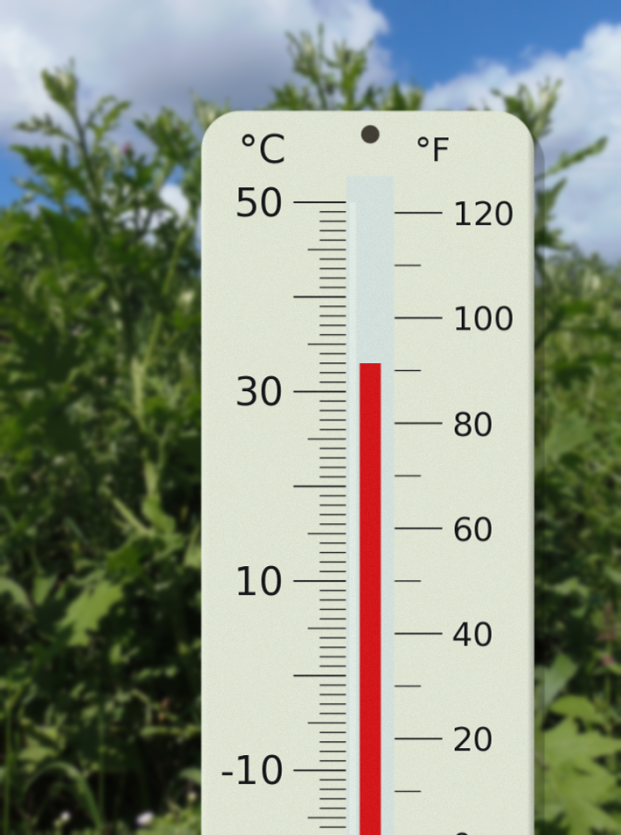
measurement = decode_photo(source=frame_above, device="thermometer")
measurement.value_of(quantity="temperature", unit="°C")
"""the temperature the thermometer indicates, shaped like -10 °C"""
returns 33 °C
